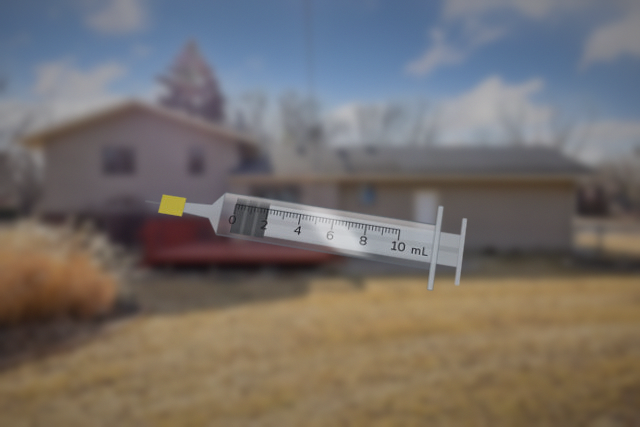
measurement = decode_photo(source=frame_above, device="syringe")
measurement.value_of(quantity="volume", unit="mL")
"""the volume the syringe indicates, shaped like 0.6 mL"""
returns 0 mL
